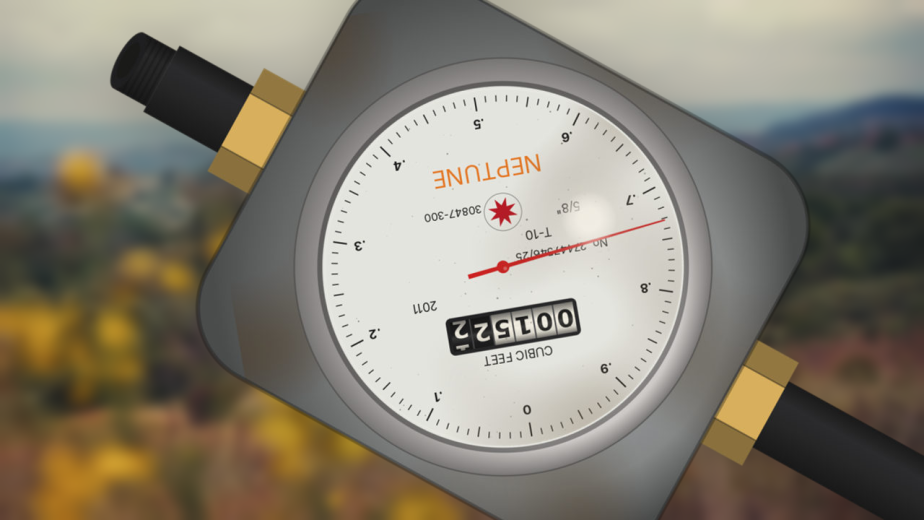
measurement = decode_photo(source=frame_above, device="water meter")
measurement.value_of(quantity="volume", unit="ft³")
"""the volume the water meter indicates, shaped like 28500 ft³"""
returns 1521.73 ft³
